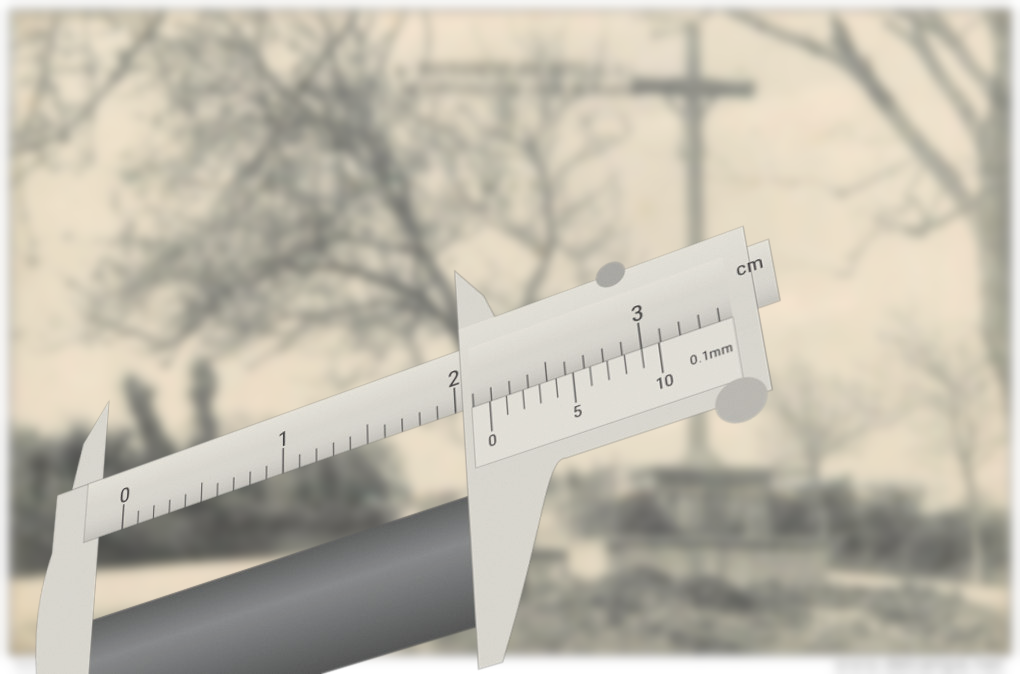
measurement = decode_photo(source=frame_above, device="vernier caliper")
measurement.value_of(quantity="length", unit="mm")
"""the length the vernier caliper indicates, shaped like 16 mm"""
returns 21.9 mm
